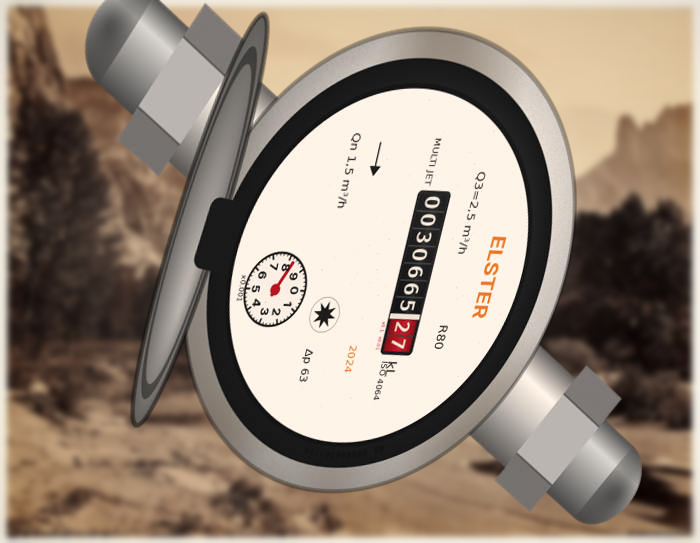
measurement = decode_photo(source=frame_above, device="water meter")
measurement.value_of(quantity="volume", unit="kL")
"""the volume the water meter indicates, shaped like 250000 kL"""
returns 30665.278 kL
